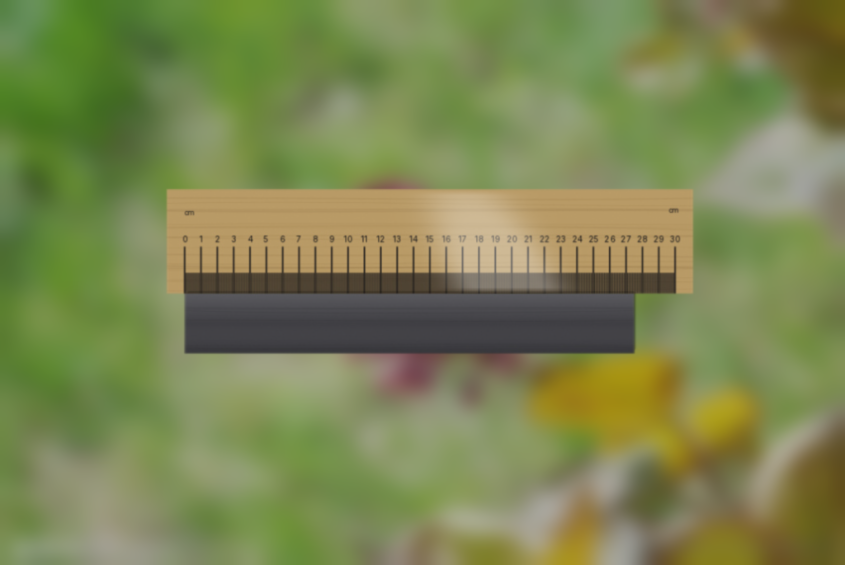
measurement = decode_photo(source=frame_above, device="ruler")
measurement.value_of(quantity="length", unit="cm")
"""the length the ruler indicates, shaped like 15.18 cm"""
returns 27.5 cm
